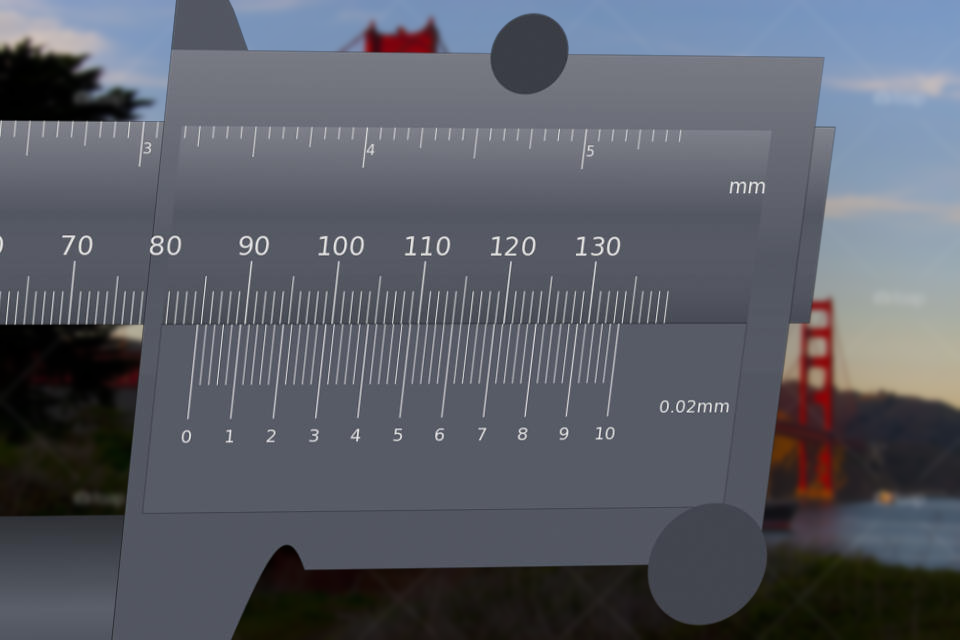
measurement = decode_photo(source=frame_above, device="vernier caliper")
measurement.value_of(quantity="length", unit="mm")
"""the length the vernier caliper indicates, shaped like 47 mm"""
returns 84.6 mm
